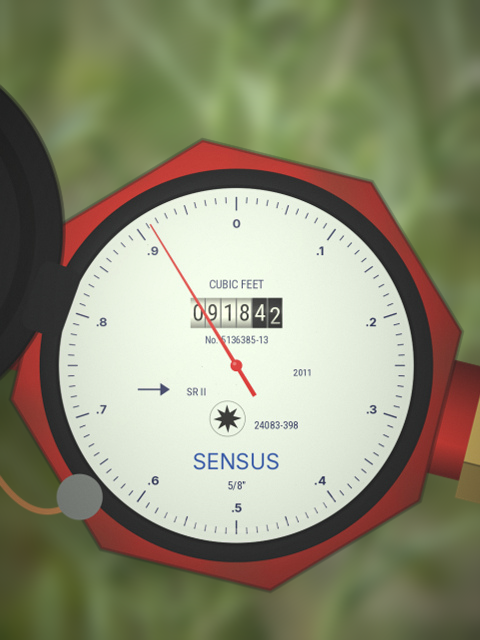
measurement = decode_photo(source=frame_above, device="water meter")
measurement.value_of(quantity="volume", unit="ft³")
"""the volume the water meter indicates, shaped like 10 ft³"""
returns 91841.91 ft³
